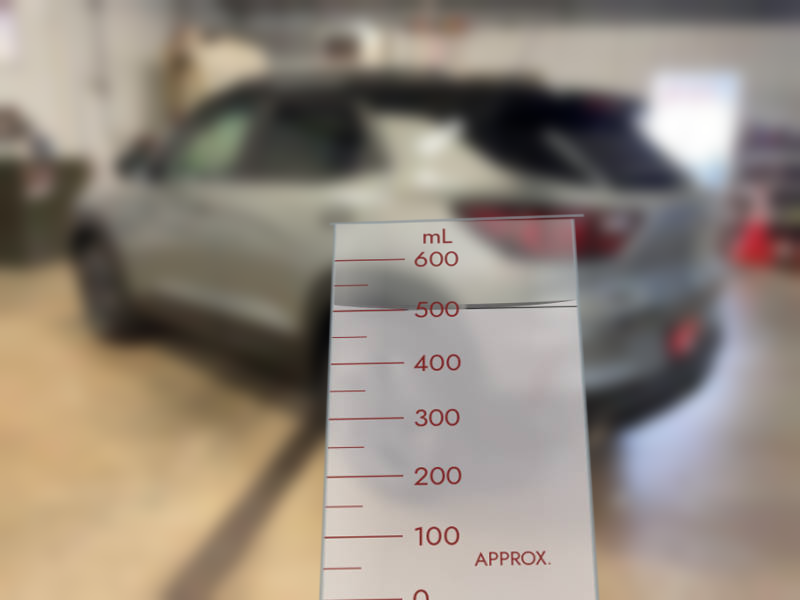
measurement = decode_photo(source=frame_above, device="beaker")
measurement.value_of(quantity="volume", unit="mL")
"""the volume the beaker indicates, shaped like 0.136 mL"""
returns 500 mL
